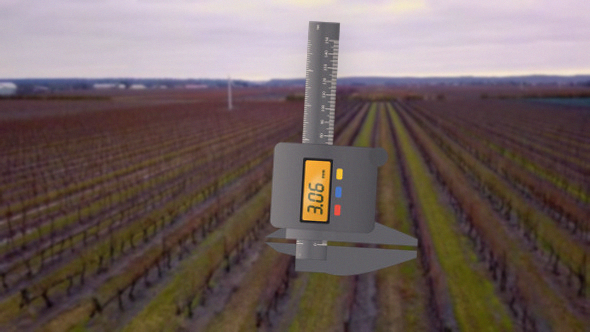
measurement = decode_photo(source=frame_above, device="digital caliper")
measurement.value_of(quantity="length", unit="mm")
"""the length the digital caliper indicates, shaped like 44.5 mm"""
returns 3.06 mm
